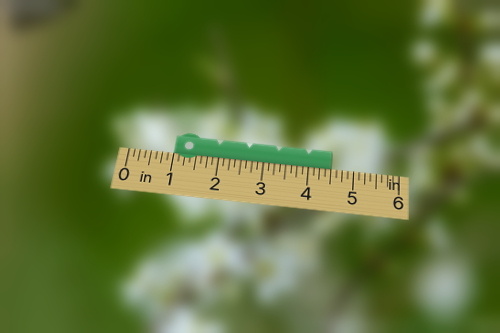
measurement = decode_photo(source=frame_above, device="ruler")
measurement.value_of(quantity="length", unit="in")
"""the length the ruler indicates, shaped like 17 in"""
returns 3.5 in
